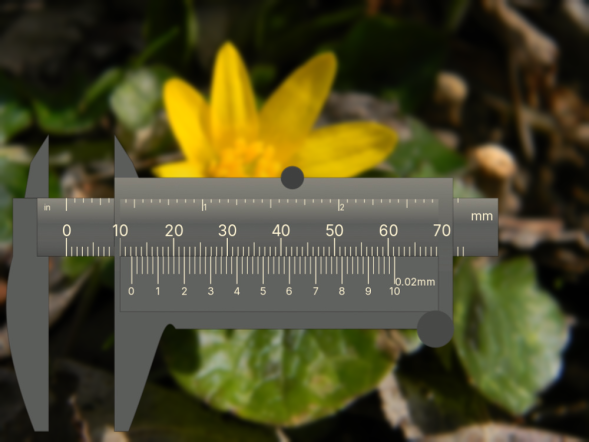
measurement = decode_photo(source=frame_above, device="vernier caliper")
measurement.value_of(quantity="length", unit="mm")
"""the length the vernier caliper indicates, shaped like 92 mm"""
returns 12.2 mm
